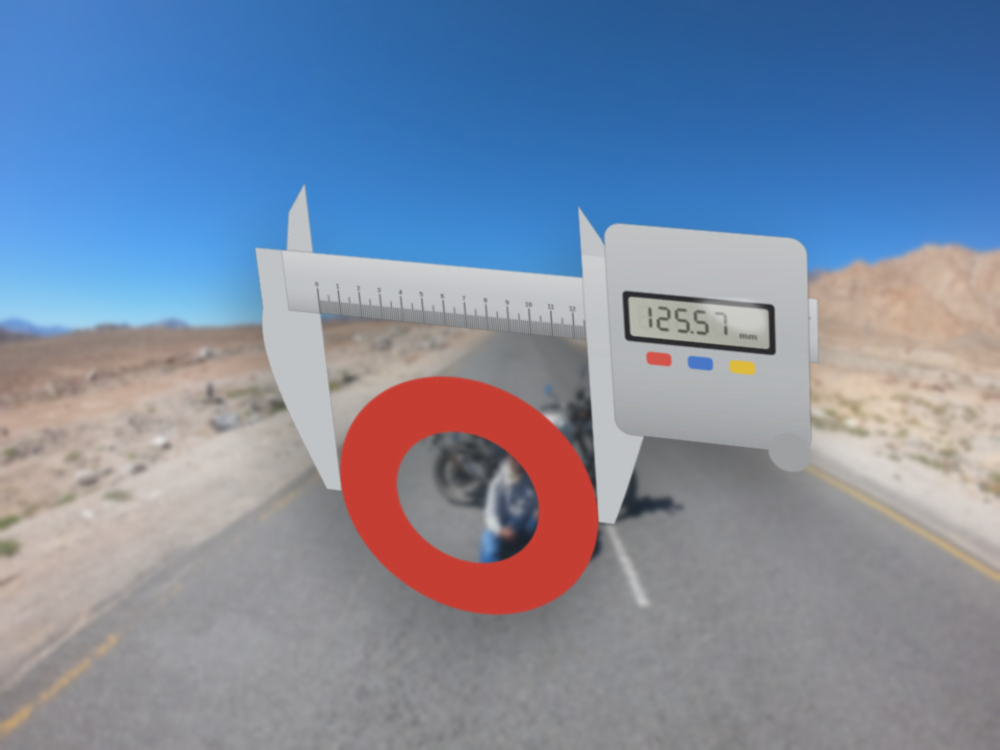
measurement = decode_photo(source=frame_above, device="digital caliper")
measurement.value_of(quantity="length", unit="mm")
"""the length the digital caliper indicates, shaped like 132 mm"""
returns 125.57 mm
